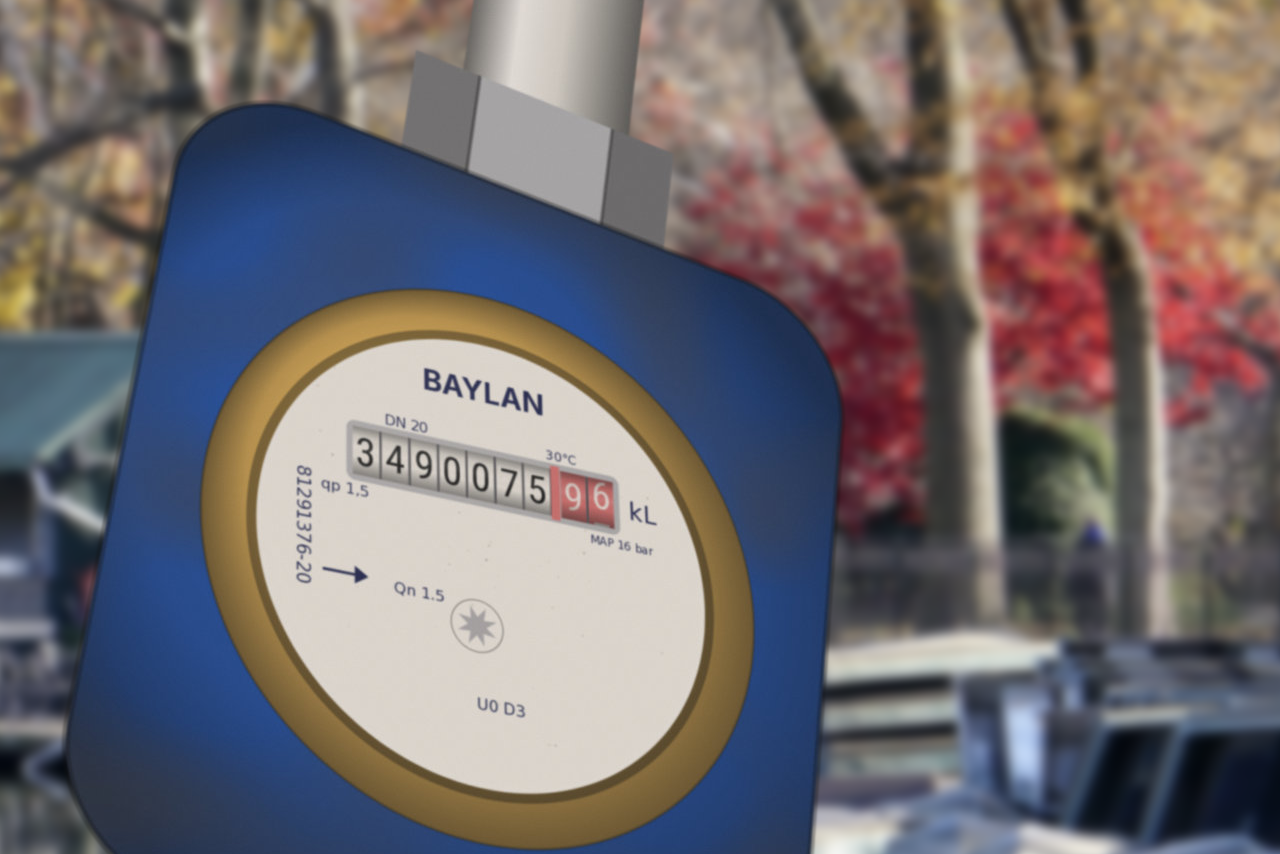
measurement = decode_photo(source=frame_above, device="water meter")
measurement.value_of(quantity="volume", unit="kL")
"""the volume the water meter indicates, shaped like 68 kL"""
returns 3490075.96 kL
